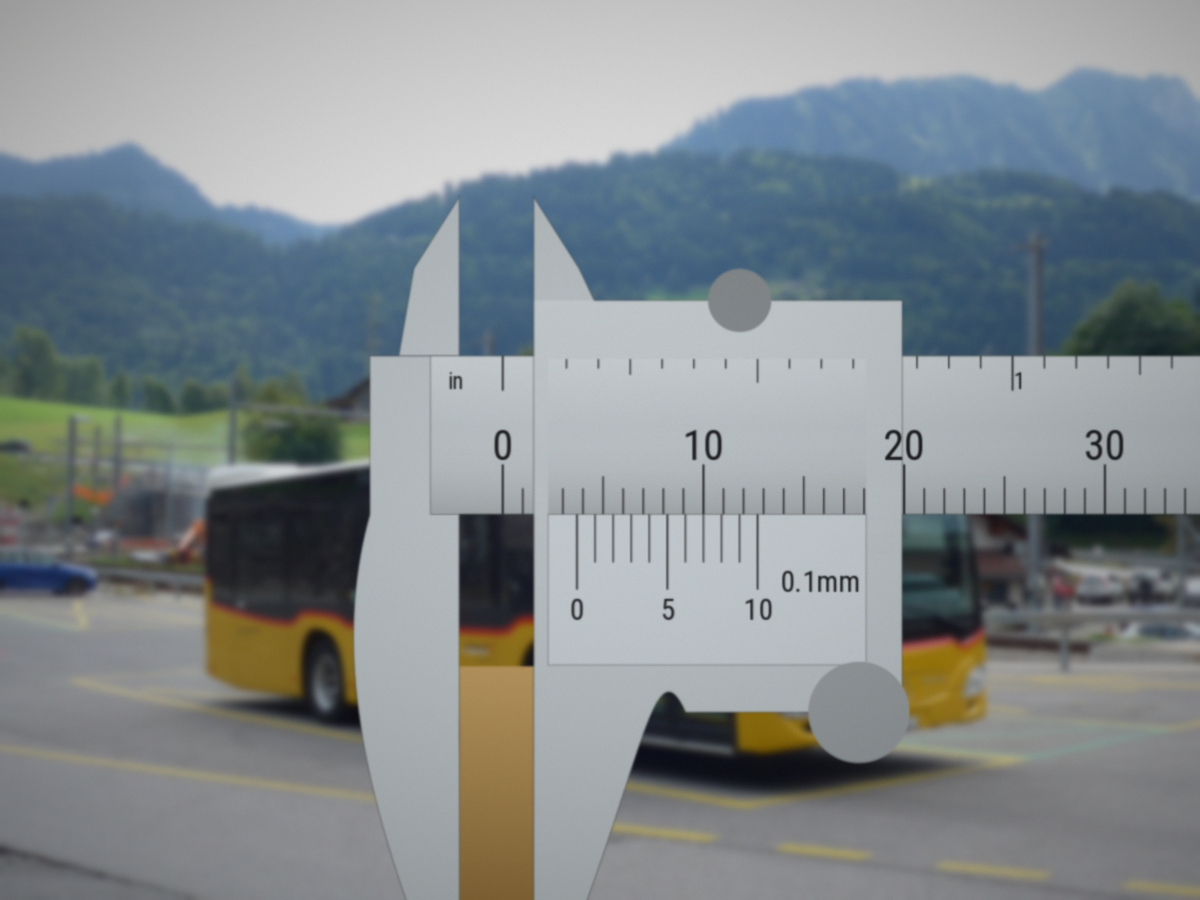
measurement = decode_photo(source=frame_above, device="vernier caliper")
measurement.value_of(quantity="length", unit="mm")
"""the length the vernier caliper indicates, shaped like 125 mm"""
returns 3.7 mm
